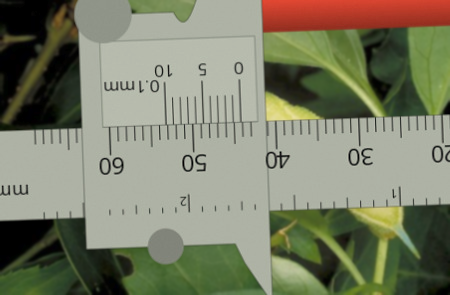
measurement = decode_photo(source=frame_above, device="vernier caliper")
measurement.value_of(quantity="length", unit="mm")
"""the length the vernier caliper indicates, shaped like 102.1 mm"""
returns 44.2 mm
